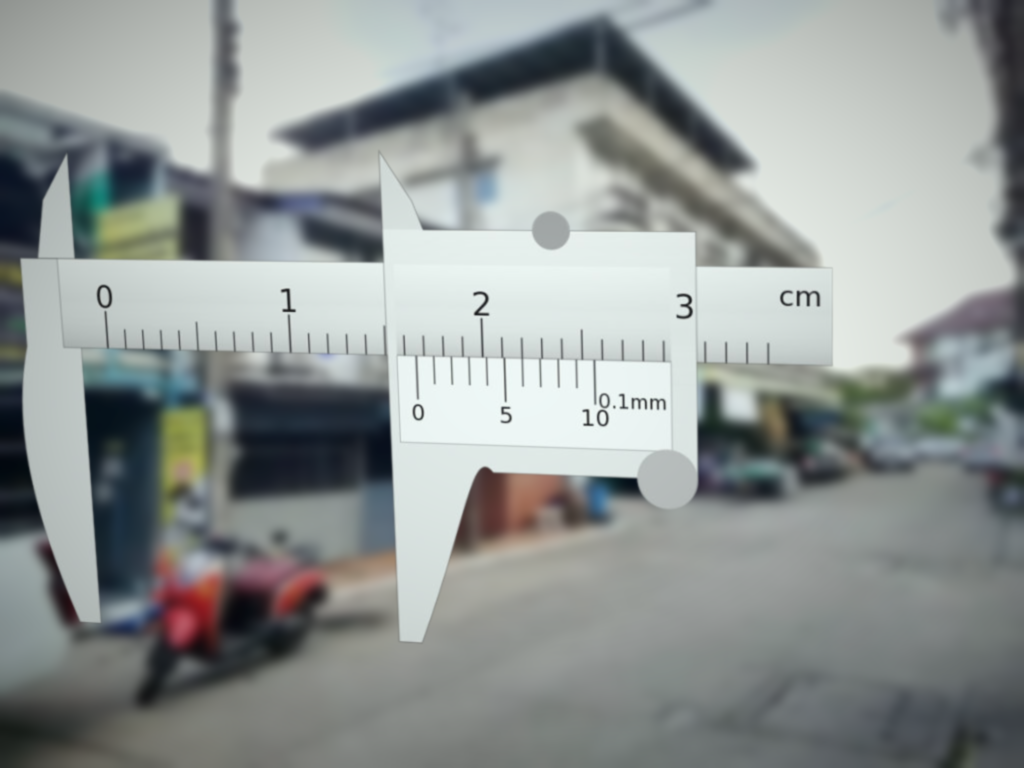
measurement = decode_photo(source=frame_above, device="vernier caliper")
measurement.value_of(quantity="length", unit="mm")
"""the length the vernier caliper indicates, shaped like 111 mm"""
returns 16.6 mm
